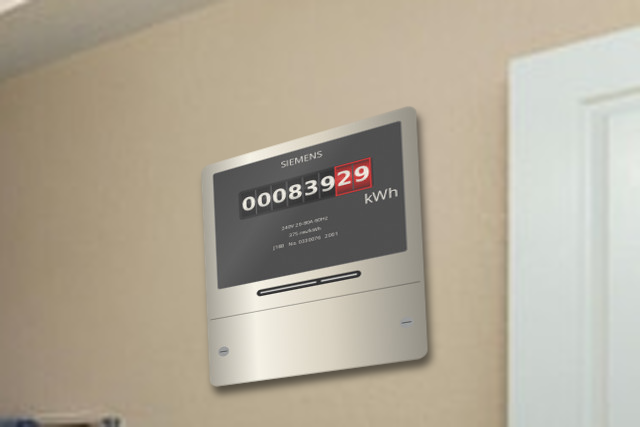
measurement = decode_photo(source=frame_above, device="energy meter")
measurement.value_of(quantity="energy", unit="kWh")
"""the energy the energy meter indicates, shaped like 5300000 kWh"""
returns 839.29 kWh
